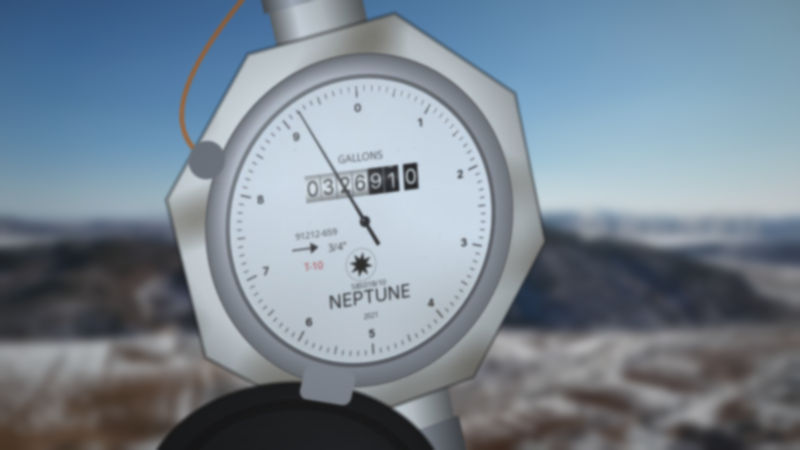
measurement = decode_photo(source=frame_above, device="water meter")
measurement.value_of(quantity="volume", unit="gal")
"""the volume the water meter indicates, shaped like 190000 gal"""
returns 326909.2 gal
